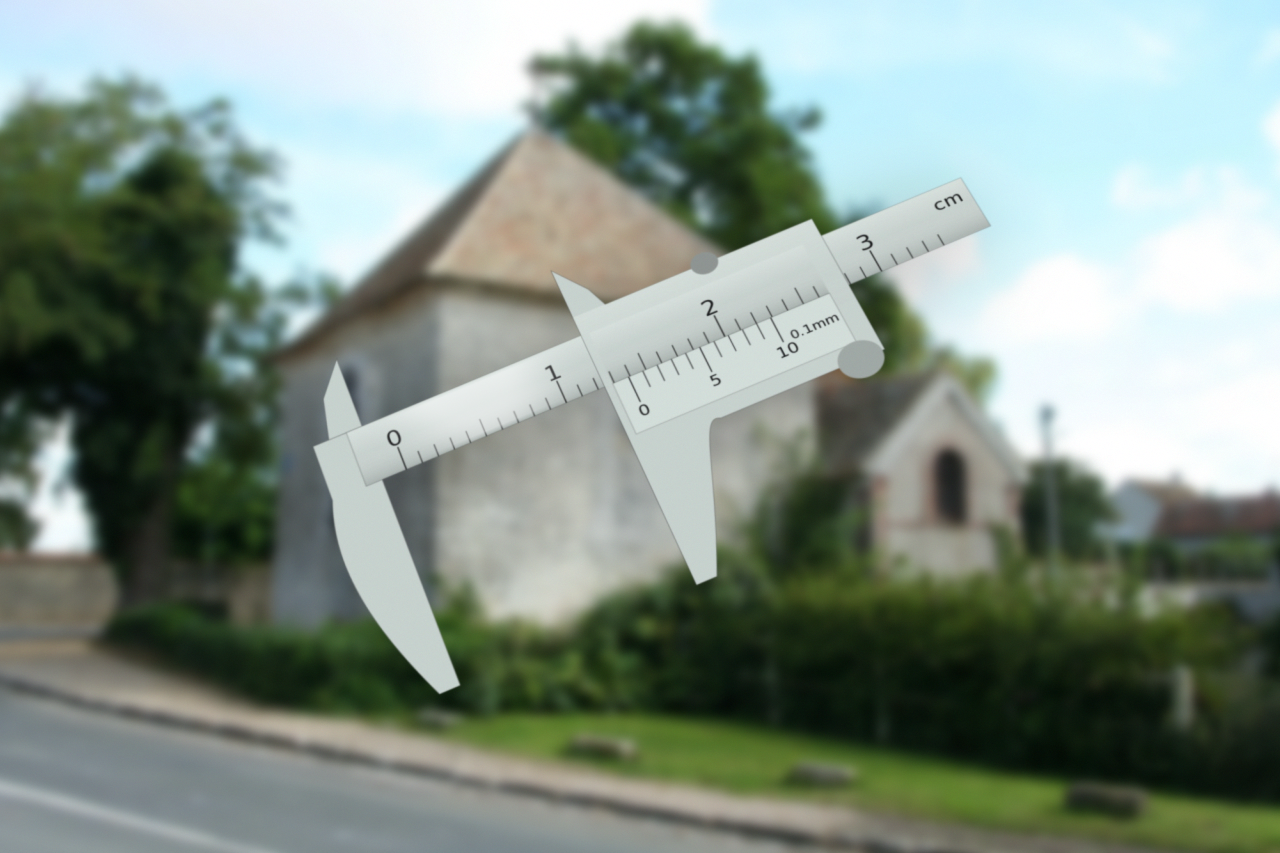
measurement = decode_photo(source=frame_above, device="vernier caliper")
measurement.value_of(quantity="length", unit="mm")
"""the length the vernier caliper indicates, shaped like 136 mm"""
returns 13.9 mm
